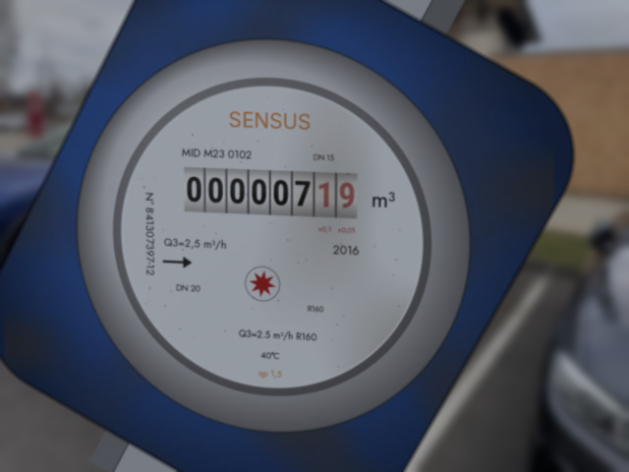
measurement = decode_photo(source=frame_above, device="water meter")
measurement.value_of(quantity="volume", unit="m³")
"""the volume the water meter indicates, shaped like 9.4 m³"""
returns 7.19 m³
